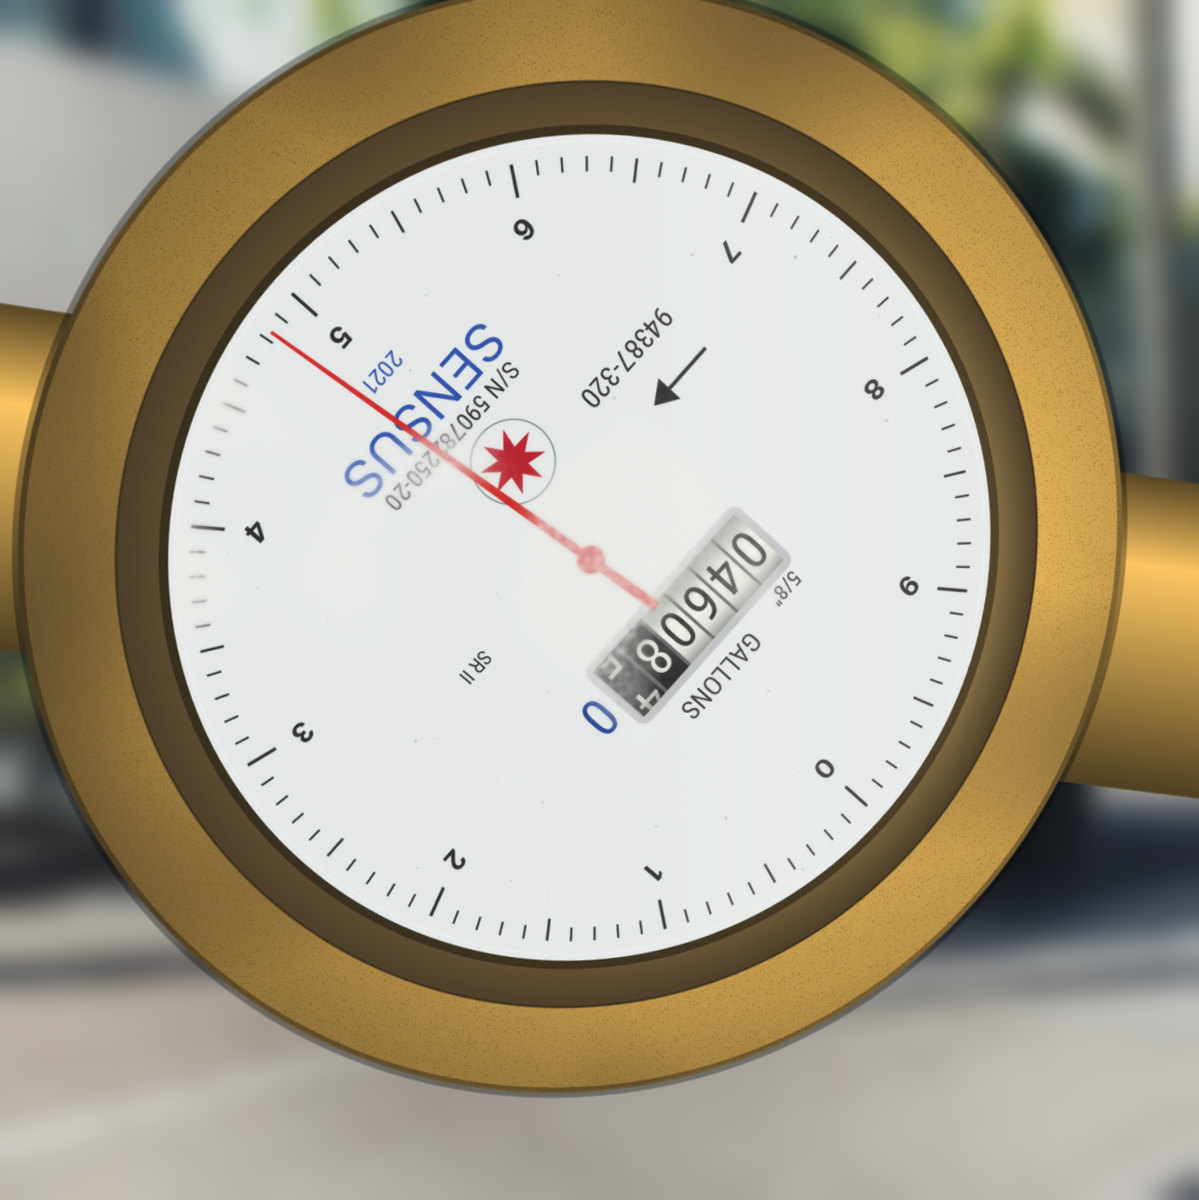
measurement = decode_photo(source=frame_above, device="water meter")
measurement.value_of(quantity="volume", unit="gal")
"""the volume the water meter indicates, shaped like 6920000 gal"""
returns 460844.8 gal
